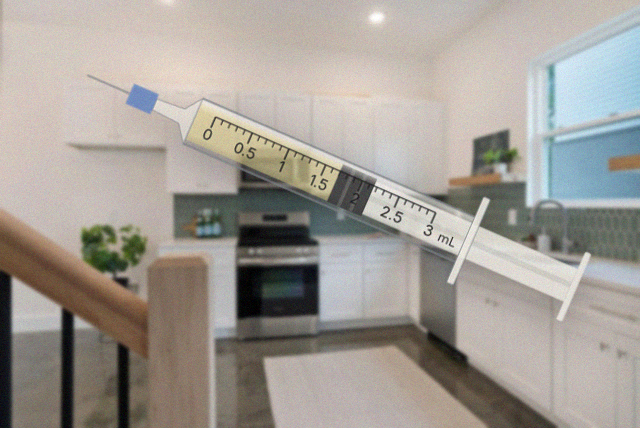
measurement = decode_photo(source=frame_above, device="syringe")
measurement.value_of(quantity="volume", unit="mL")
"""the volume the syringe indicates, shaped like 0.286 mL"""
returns 1.7 mL
